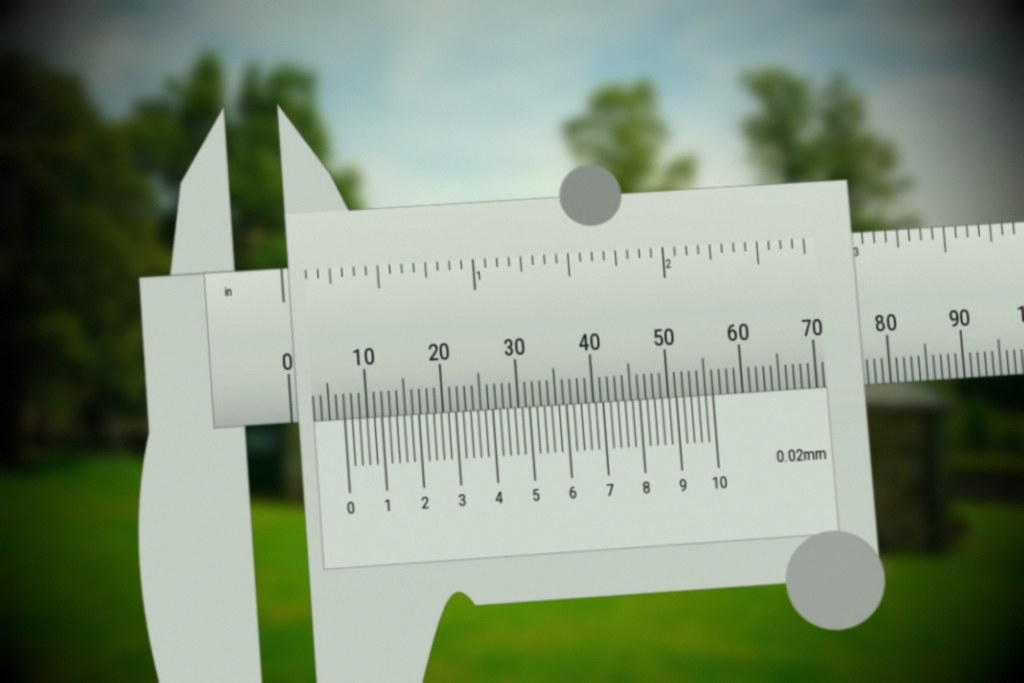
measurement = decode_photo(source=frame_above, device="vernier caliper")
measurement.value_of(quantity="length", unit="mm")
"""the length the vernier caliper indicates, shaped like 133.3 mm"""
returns 7.0 mm
